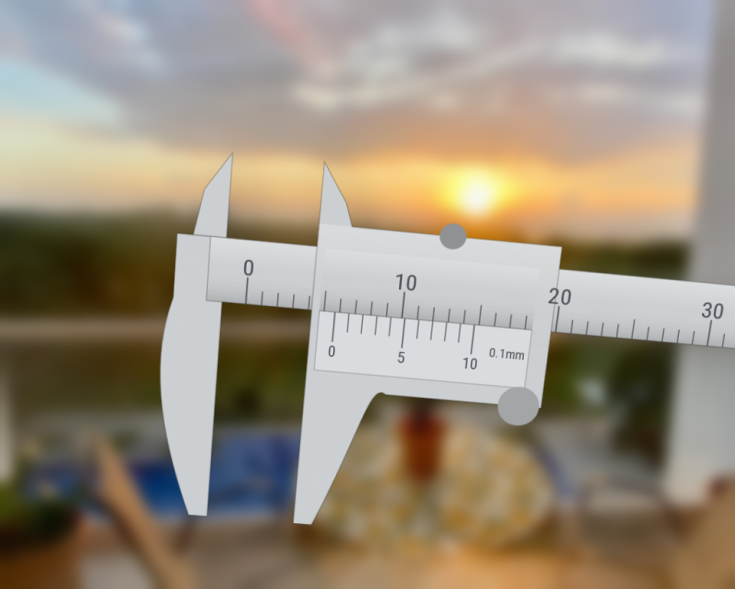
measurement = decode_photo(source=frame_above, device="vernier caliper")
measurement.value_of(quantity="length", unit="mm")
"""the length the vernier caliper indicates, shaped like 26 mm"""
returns 5.7 mm
